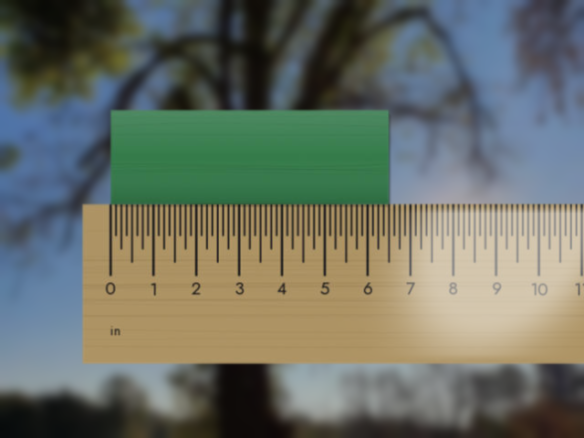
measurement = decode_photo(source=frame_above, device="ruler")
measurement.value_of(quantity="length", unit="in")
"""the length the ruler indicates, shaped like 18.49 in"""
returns 6.5 in
